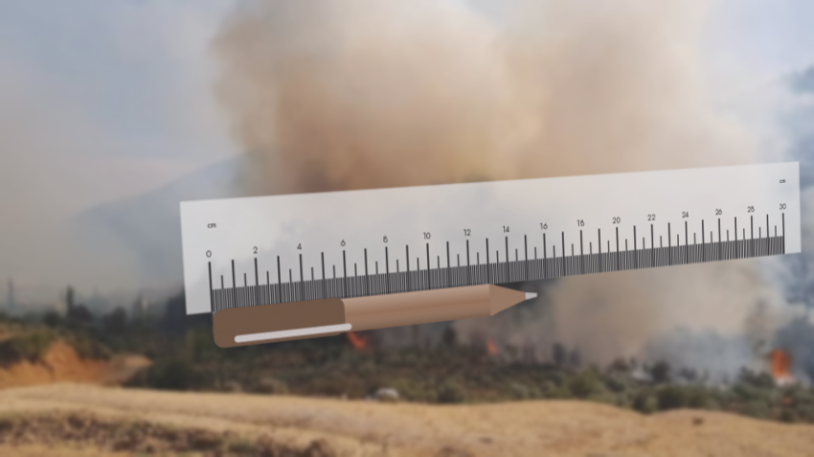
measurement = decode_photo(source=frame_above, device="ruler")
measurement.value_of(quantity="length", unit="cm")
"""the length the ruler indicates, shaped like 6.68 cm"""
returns 15.5 cm
